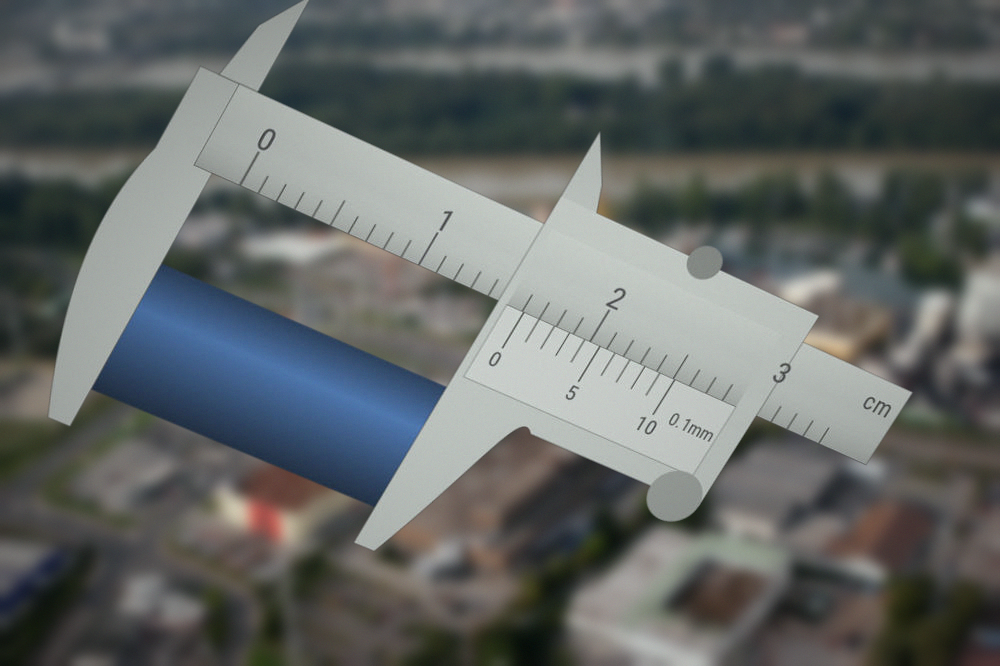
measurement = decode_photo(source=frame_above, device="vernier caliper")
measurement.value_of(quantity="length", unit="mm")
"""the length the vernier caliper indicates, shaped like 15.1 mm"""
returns 16.1 mm
